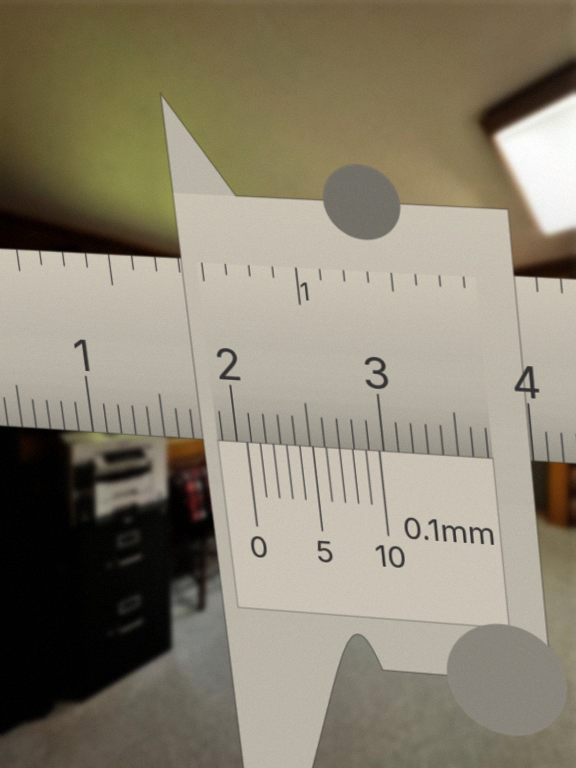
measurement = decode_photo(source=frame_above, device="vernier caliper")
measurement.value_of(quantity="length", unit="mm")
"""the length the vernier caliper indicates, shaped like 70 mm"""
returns 20.7 mm
